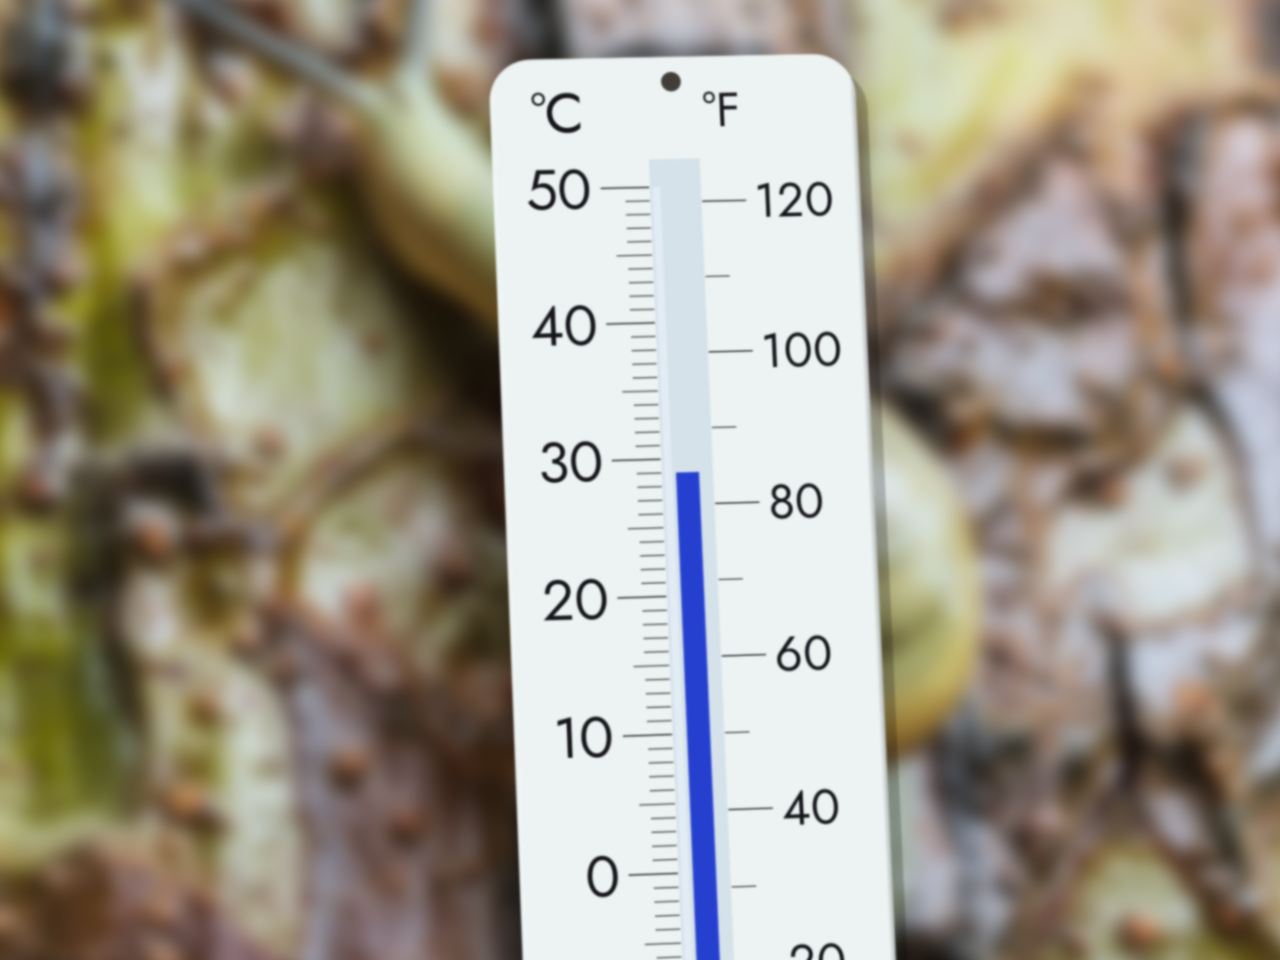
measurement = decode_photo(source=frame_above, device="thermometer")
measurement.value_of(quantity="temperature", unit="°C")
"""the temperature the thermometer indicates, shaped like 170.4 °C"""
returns 29 °C
